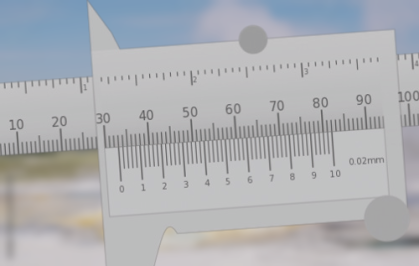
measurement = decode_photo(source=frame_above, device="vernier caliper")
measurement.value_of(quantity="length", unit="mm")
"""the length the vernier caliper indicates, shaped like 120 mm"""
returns 33.0 mm
